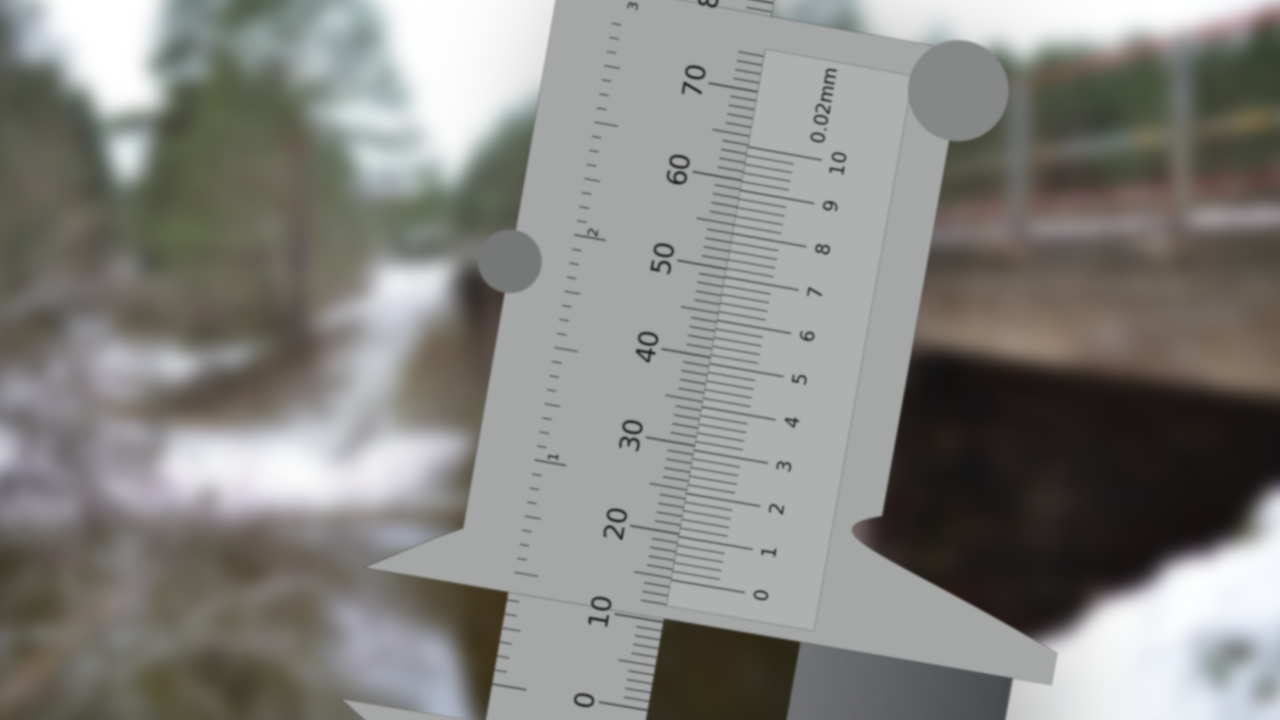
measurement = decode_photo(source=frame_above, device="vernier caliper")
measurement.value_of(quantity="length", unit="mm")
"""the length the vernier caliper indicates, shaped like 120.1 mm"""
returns 14.8 mm
